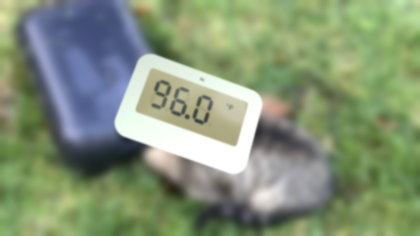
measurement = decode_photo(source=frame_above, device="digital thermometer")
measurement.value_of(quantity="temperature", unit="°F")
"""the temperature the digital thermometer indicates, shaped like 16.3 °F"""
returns 96.0 °F
